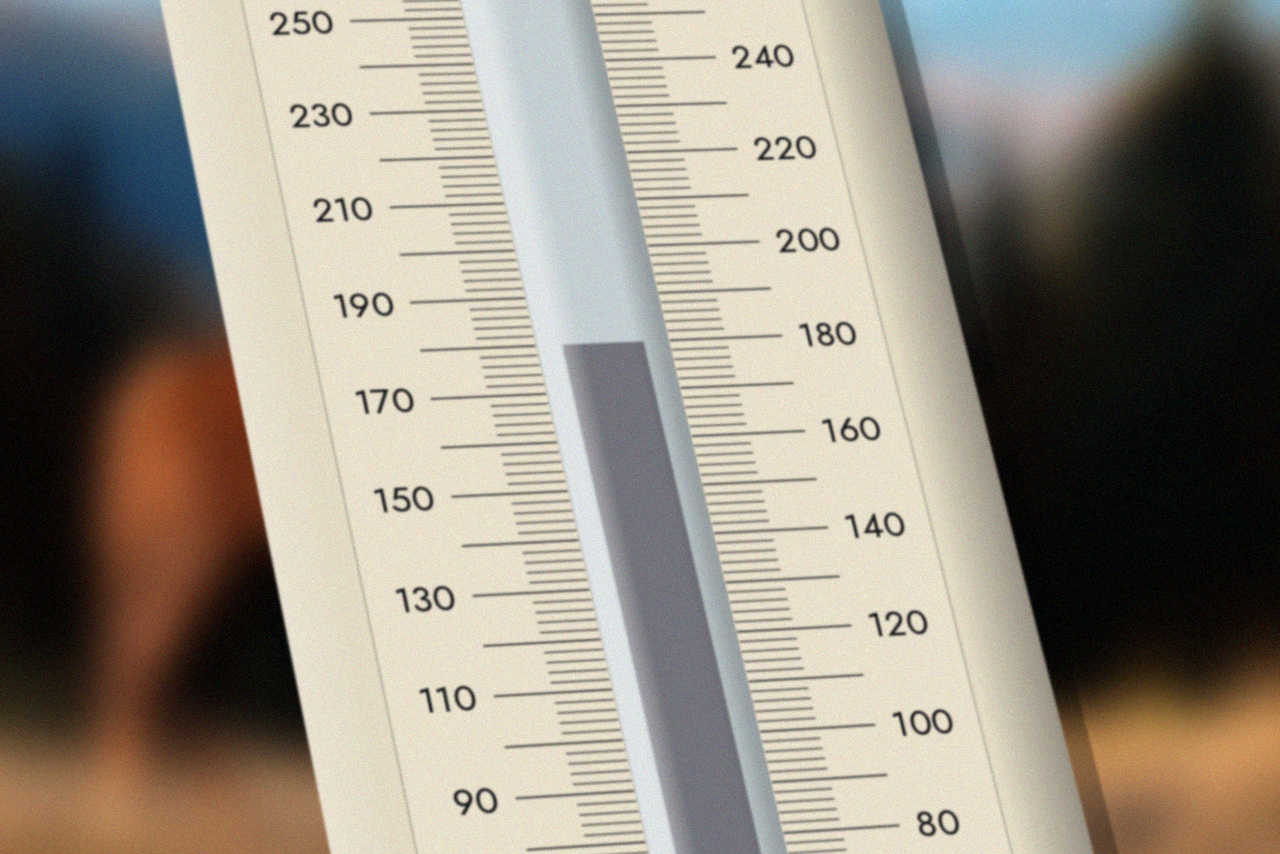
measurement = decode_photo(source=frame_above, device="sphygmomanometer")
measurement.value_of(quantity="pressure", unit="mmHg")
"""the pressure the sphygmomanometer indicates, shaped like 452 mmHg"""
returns 180 mmHg
